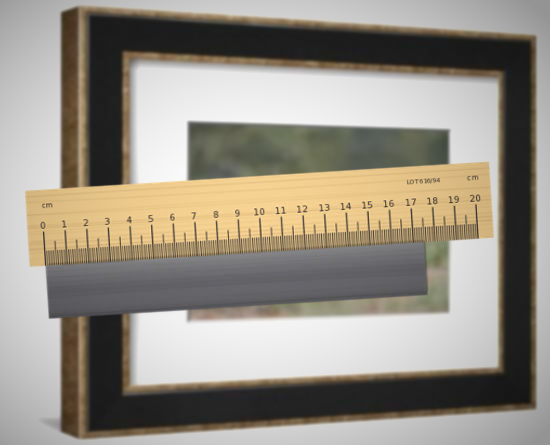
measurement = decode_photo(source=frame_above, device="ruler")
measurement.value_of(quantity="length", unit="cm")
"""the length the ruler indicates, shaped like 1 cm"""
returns 17.5 cm
